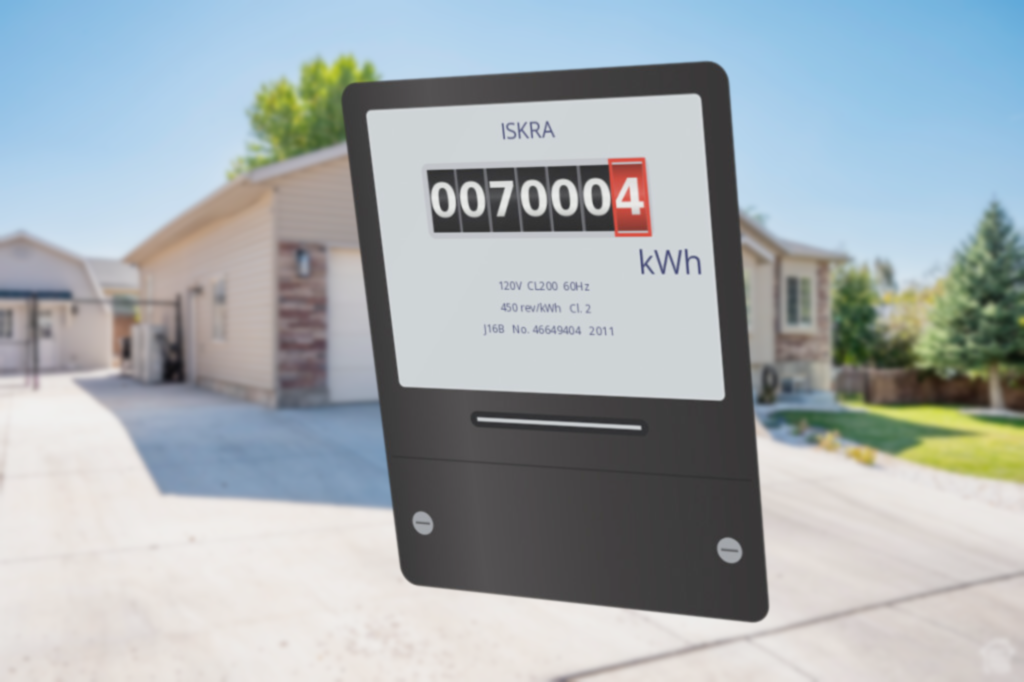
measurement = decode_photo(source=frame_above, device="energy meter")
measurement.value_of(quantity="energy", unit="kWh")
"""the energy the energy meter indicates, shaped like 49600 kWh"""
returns 7000.4 kWh
